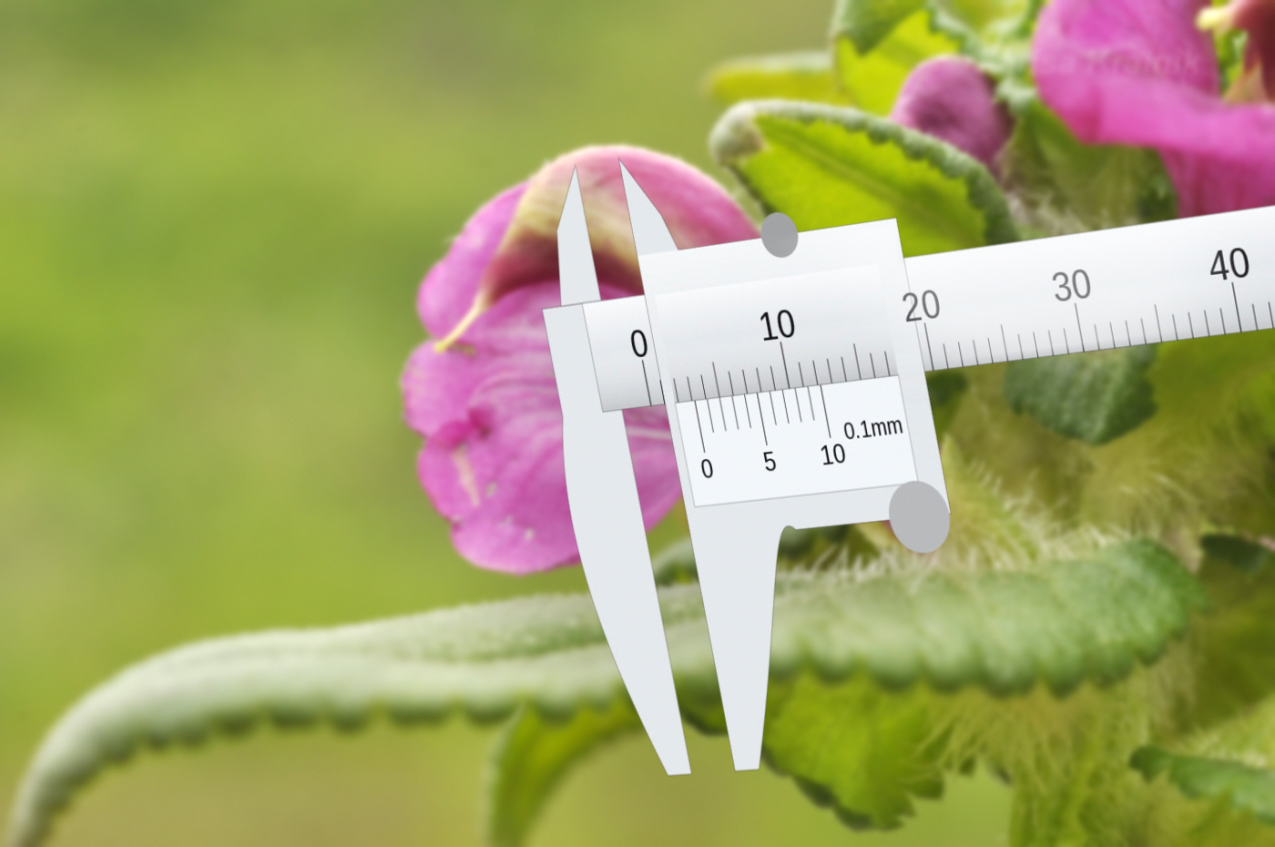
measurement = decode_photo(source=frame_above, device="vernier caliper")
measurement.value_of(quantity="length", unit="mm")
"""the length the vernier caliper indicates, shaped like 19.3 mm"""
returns 3.2 mm
